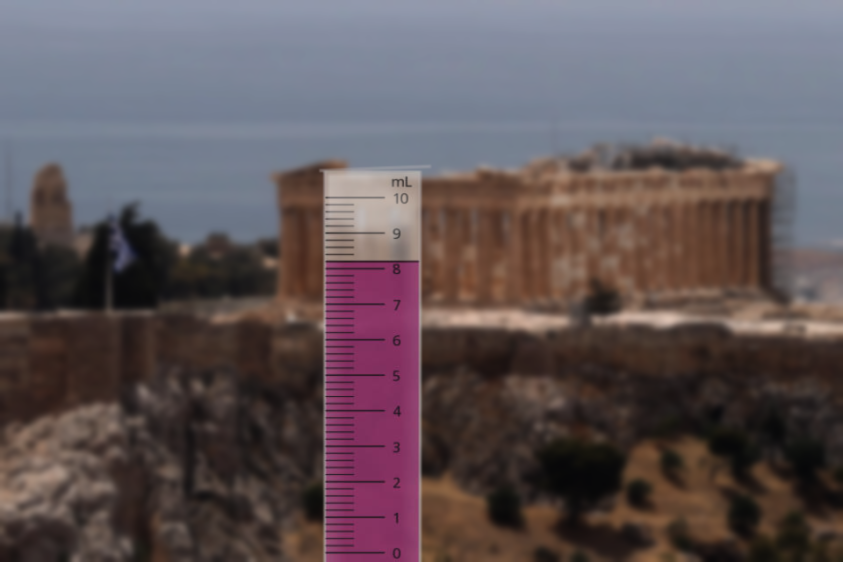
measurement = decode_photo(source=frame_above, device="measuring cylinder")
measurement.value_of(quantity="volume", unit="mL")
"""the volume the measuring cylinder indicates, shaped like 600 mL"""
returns 8.2 mL
